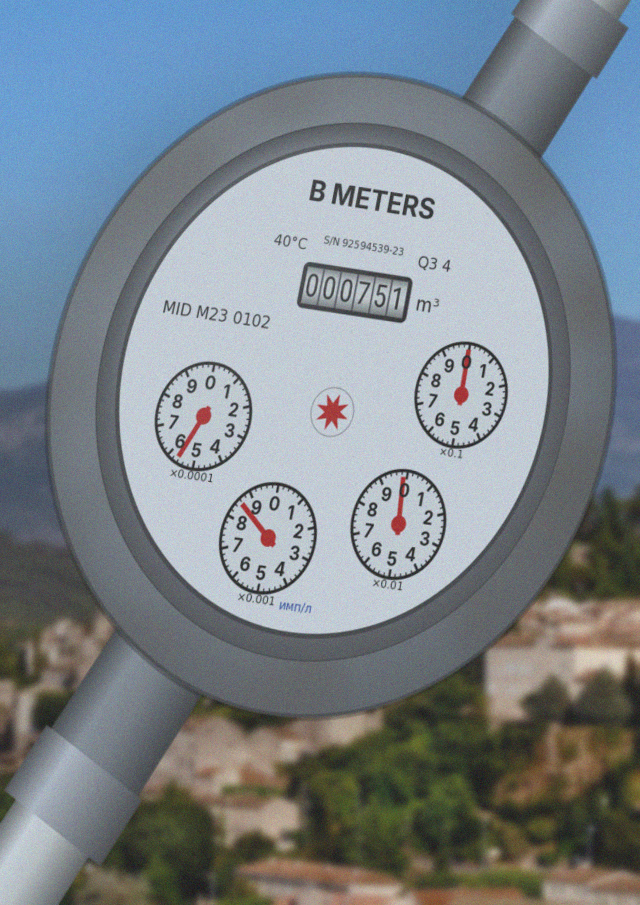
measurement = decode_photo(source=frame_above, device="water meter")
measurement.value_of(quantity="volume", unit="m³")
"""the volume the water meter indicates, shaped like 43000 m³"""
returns 750.9985 m³
